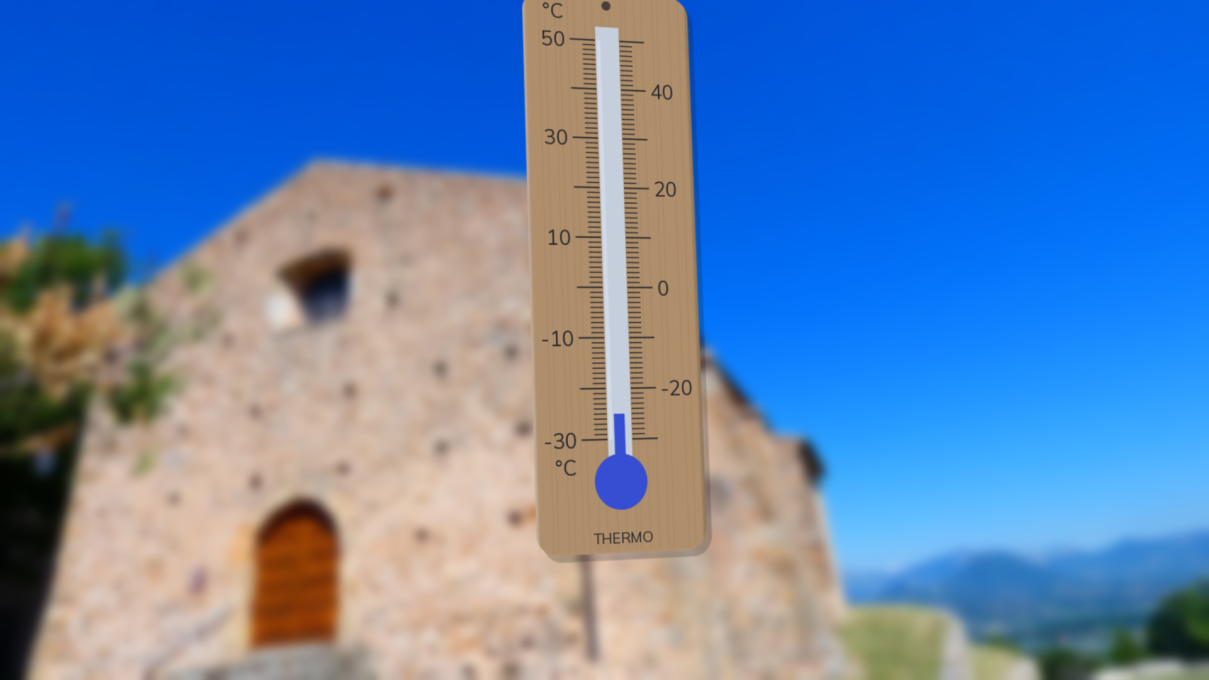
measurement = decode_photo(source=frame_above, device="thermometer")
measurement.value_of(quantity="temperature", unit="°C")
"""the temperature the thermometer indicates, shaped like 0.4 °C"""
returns -25 °C
